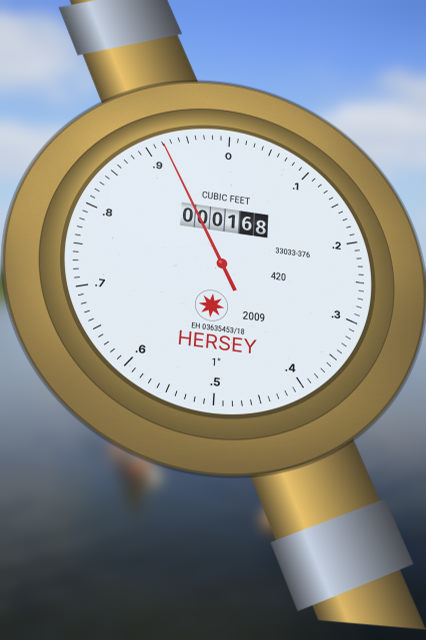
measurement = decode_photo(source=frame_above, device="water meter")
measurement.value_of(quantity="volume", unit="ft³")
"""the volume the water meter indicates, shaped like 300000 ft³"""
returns 167.92 ft³
